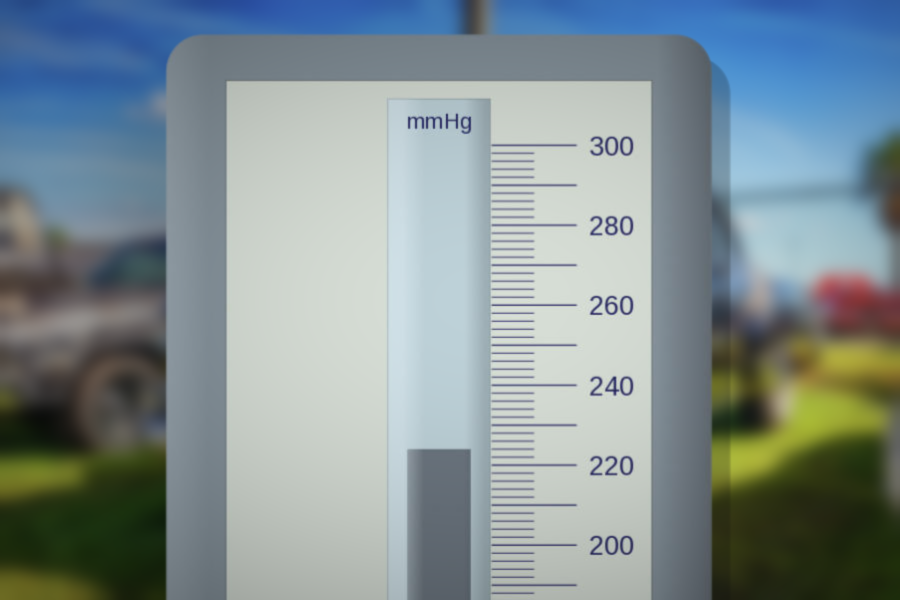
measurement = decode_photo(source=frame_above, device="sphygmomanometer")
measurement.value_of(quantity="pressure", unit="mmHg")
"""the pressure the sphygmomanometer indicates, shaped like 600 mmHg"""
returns 224 mmHg
